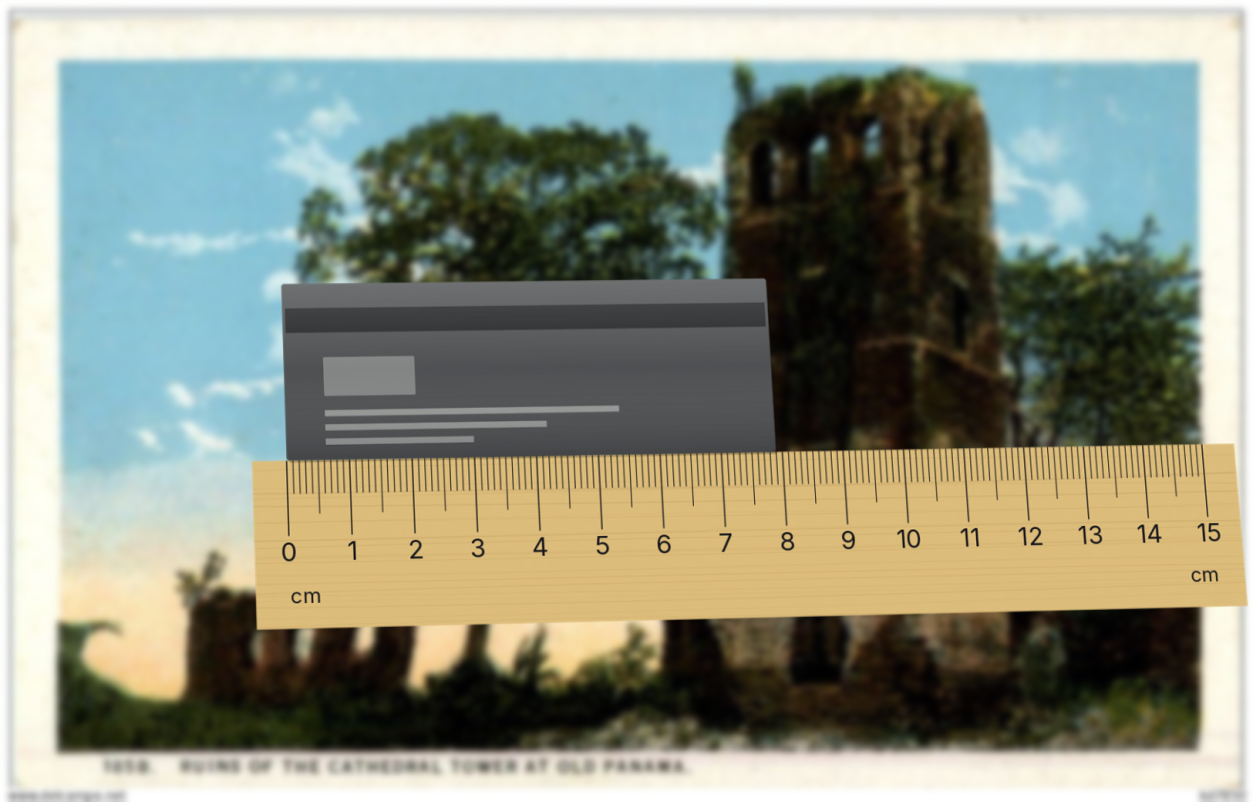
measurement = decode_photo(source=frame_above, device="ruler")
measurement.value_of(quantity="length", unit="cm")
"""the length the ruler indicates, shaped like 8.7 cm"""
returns 7.9 cm
